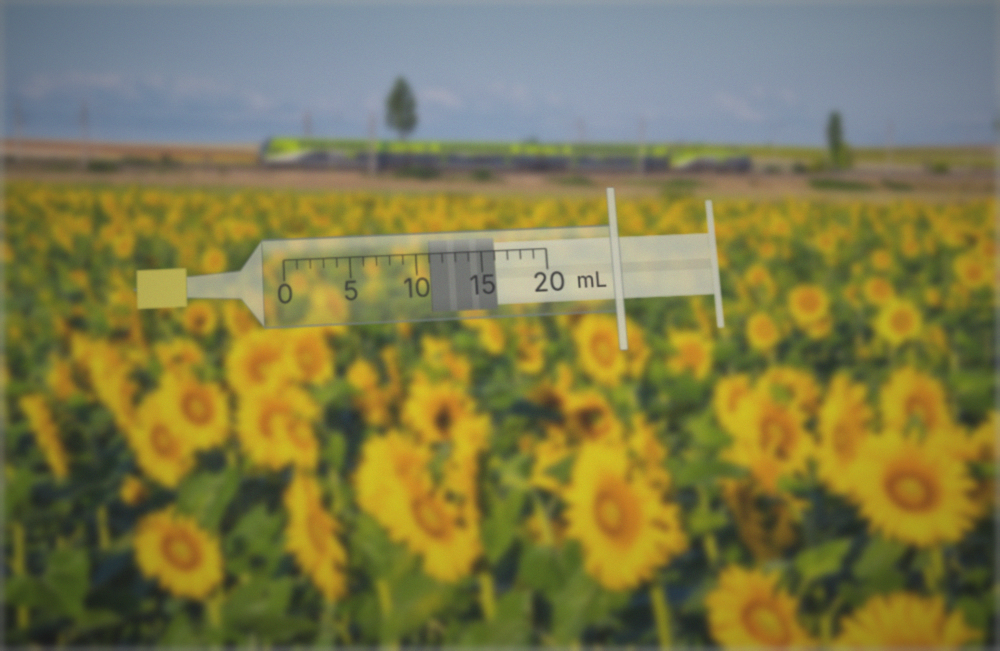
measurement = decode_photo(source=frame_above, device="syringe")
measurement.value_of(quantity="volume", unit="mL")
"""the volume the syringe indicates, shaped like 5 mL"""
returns 11 mL
